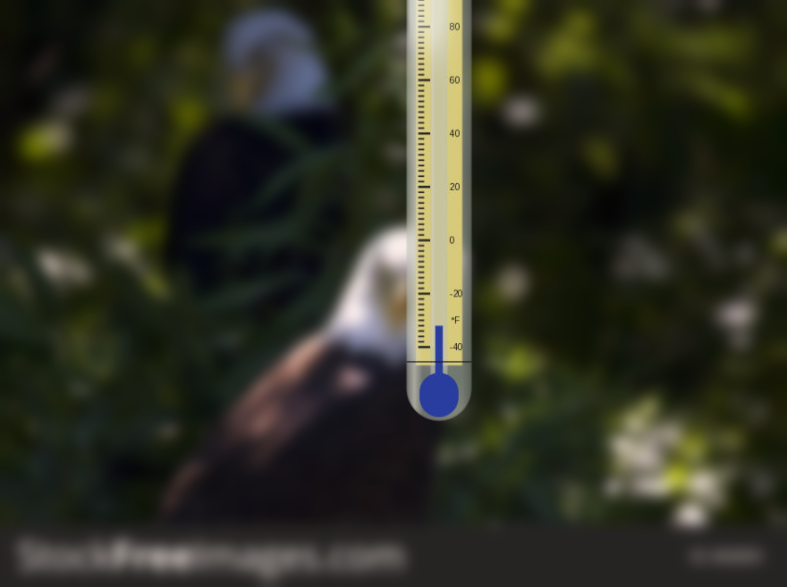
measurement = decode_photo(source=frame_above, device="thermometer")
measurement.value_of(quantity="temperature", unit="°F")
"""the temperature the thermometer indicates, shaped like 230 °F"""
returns -32 °F
